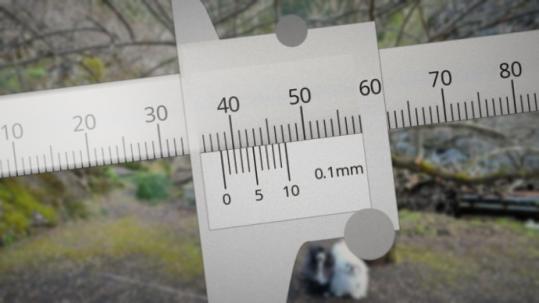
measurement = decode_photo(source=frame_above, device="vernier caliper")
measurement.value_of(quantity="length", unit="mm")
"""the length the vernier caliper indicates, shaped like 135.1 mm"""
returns 38.2 mm
